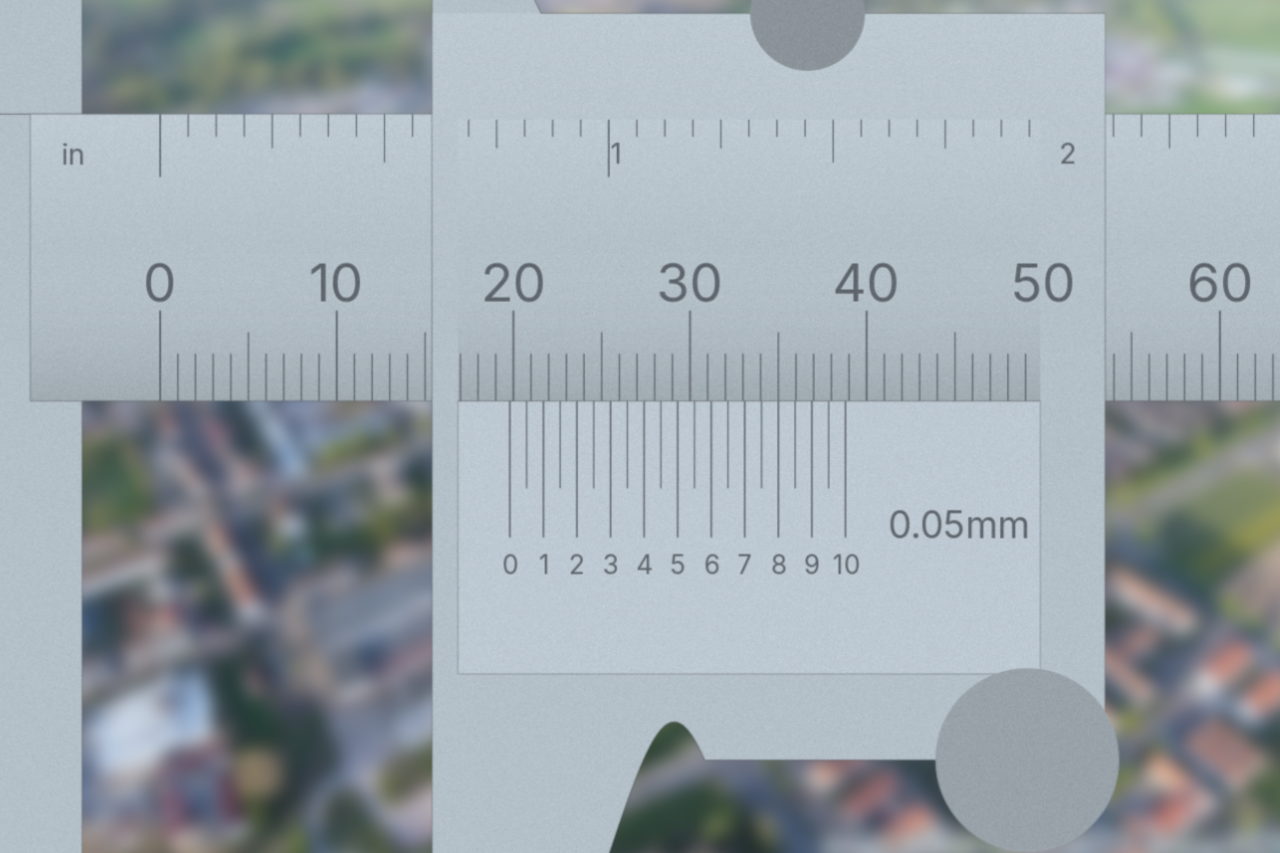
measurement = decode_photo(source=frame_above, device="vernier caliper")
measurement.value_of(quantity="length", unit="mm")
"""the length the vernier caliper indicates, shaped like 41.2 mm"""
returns 19.8 mm
